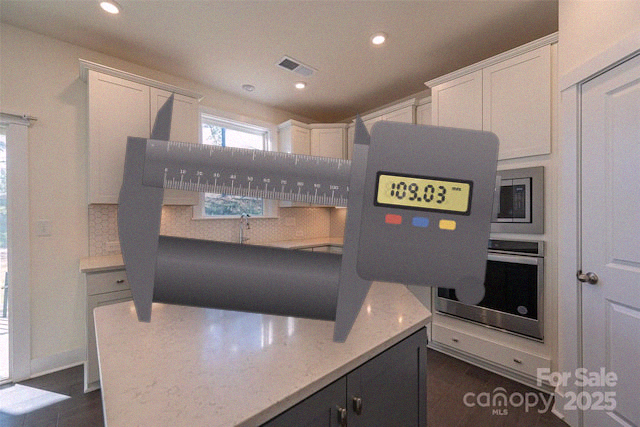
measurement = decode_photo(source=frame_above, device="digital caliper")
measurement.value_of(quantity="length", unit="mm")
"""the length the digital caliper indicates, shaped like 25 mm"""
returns 109.03 mm
